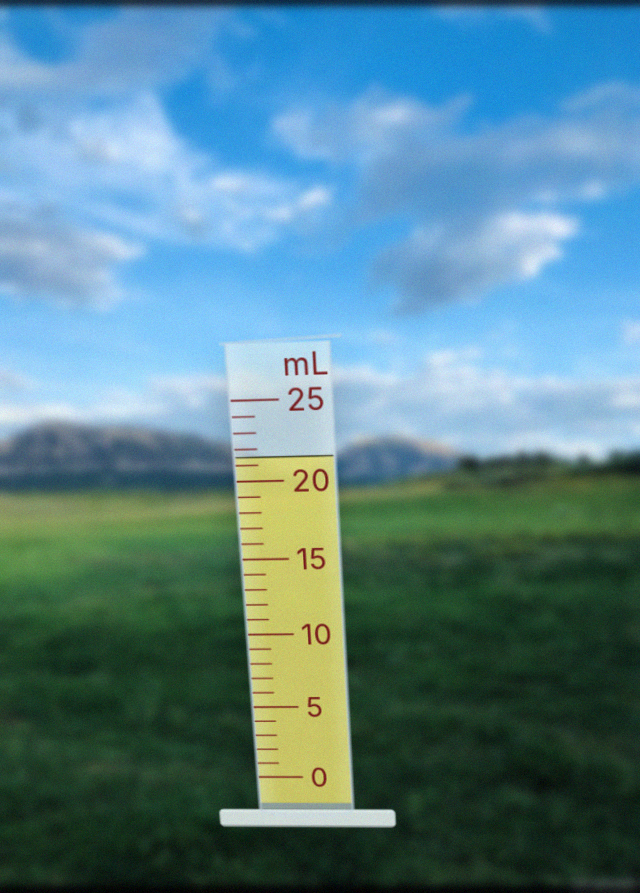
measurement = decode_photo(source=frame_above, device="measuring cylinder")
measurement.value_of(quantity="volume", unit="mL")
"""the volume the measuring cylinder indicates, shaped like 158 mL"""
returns 21.5 mL
